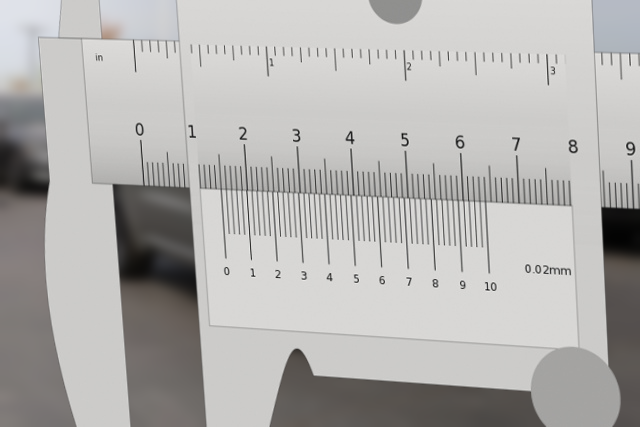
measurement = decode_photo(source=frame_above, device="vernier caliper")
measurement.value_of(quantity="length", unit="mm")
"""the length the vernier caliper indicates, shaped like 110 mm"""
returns 15.0 mm
